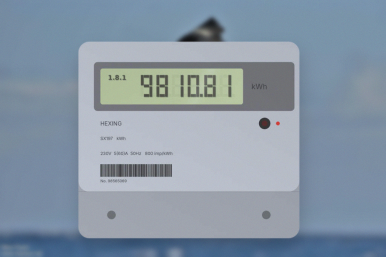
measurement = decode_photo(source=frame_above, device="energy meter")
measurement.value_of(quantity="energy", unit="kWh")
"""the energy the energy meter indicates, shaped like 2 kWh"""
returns 9810.81 kWh
